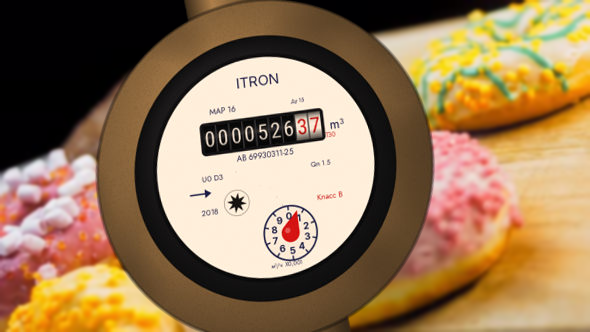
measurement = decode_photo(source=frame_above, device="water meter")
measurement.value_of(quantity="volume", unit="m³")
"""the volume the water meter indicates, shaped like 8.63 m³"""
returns 526.370 m³
